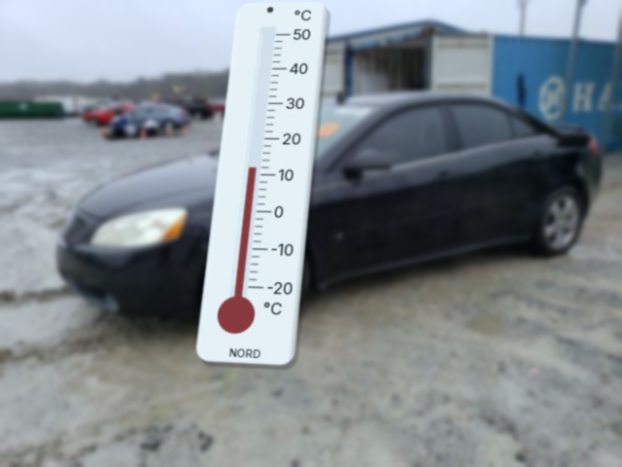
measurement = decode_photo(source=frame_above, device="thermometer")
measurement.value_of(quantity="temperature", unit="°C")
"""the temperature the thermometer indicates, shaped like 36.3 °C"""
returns 12 °C
